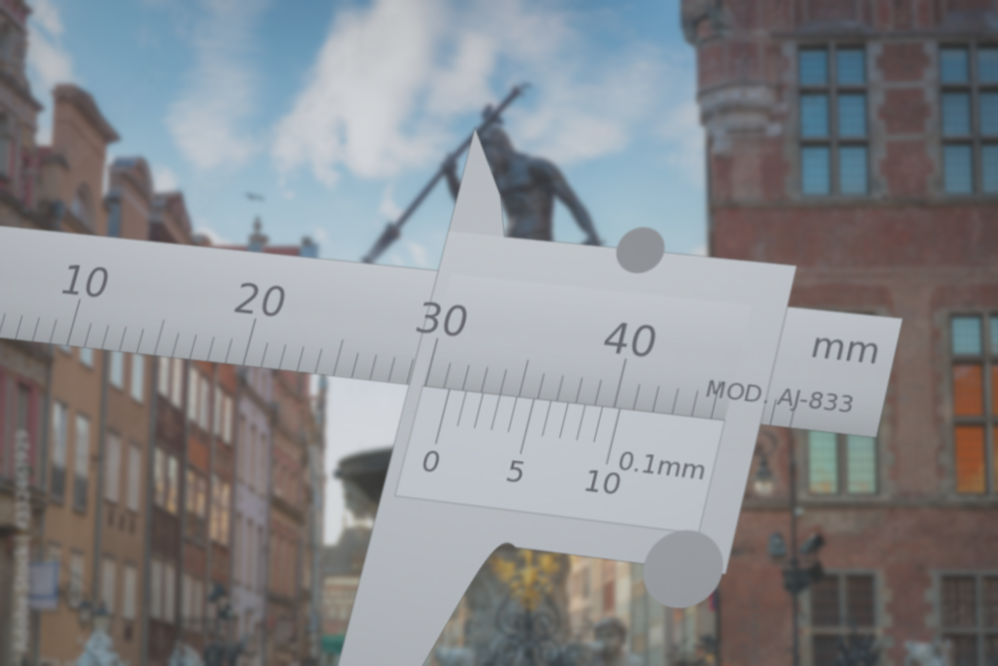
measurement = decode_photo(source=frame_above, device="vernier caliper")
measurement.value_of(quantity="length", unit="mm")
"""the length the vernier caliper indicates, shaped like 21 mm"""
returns 31.3 mm
